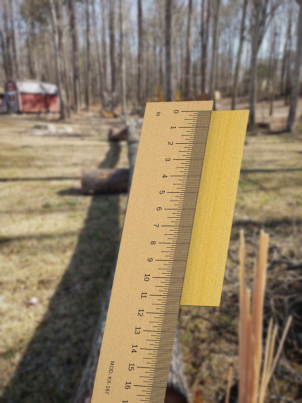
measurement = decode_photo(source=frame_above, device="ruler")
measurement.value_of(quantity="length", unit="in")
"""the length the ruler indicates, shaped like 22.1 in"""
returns 11.5 in
